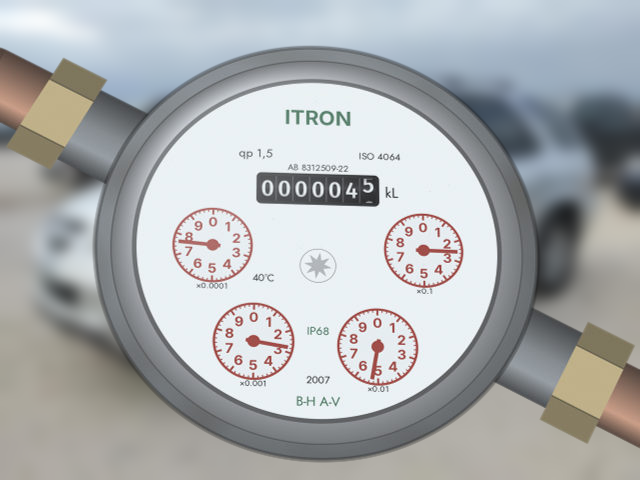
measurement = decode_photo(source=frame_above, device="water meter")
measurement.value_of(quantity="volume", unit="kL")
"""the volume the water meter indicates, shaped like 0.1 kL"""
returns 45.2527 kL
